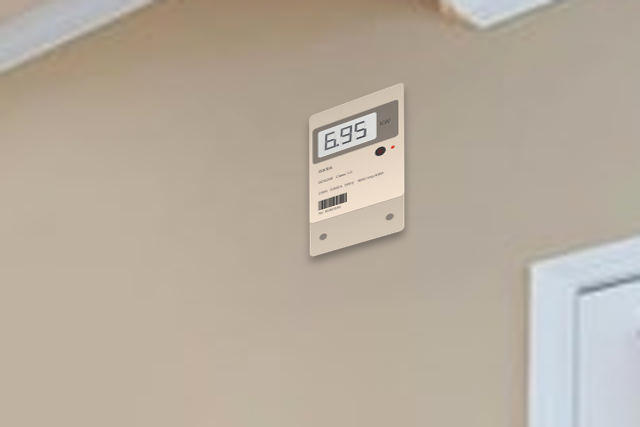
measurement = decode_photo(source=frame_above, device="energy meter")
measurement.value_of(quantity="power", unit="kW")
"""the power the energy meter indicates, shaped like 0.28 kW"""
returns 6.95 kW
